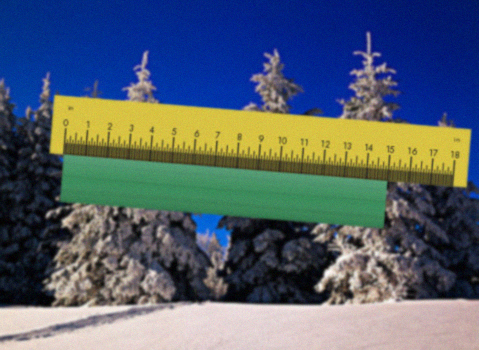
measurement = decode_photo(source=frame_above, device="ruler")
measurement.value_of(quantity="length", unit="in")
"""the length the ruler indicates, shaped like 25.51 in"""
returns 15 in
